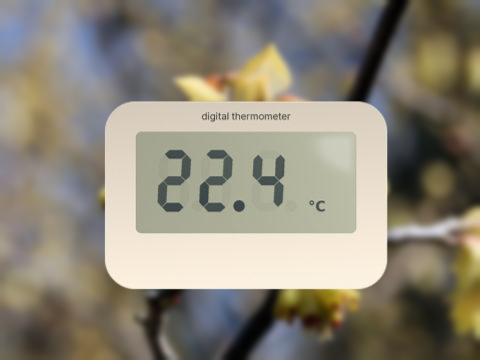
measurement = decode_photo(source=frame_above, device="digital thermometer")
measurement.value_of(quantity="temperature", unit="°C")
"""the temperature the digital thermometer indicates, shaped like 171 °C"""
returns 22.4 °C
